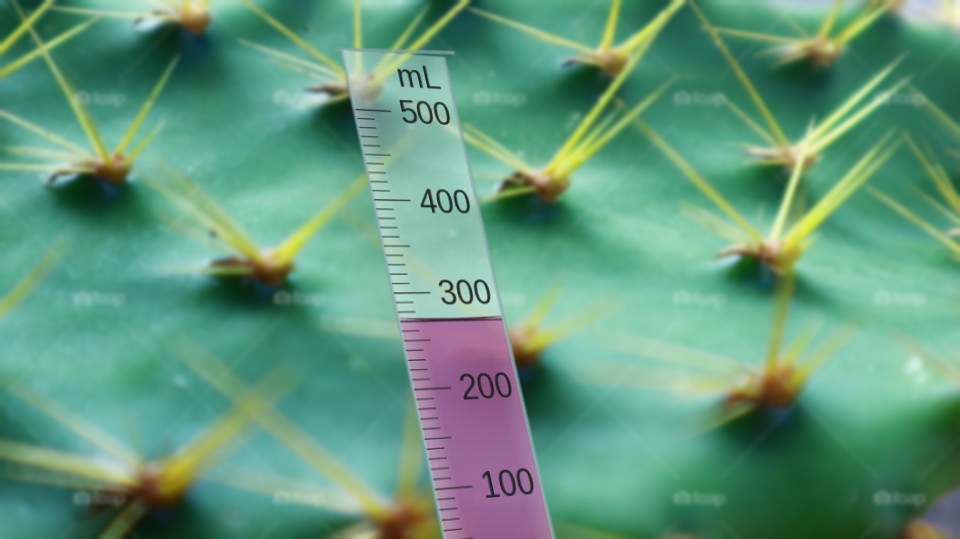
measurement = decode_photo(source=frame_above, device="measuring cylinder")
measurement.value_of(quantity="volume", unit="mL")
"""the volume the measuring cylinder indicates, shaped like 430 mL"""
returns 270 mL
